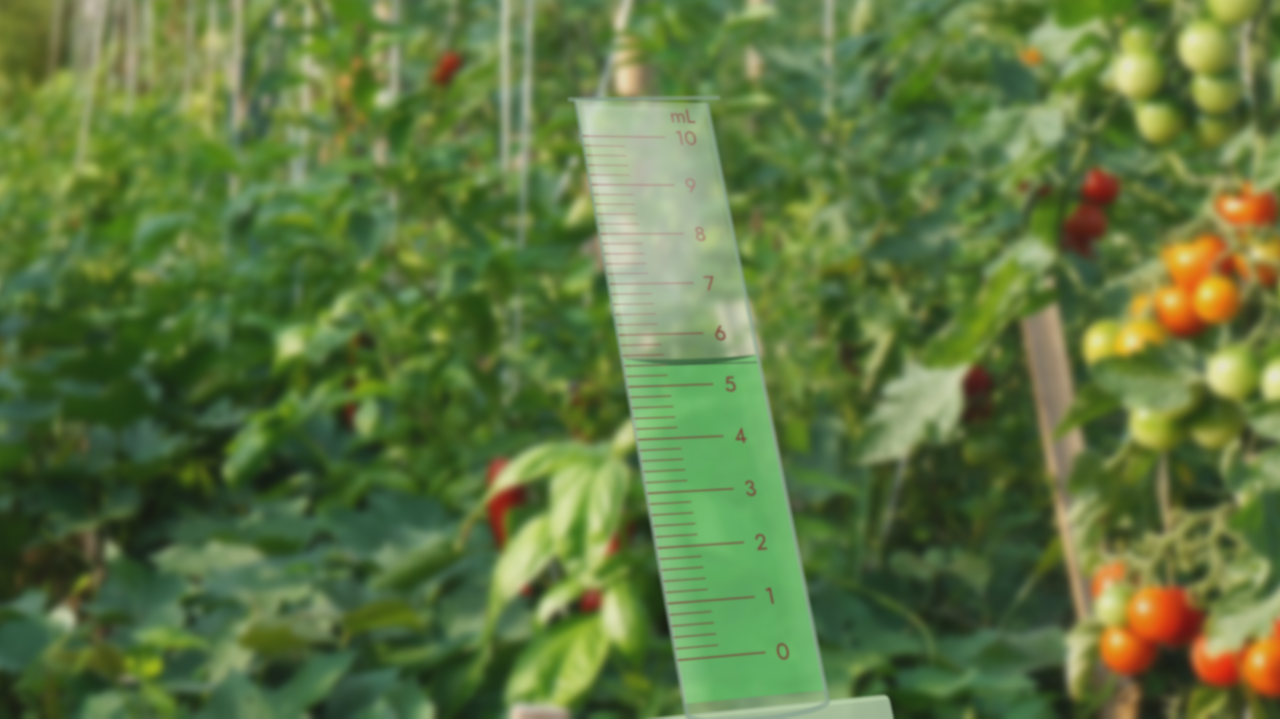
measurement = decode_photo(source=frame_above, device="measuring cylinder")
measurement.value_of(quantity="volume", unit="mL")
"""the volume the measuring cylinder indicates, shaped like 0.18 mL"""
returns 5.4 mL
